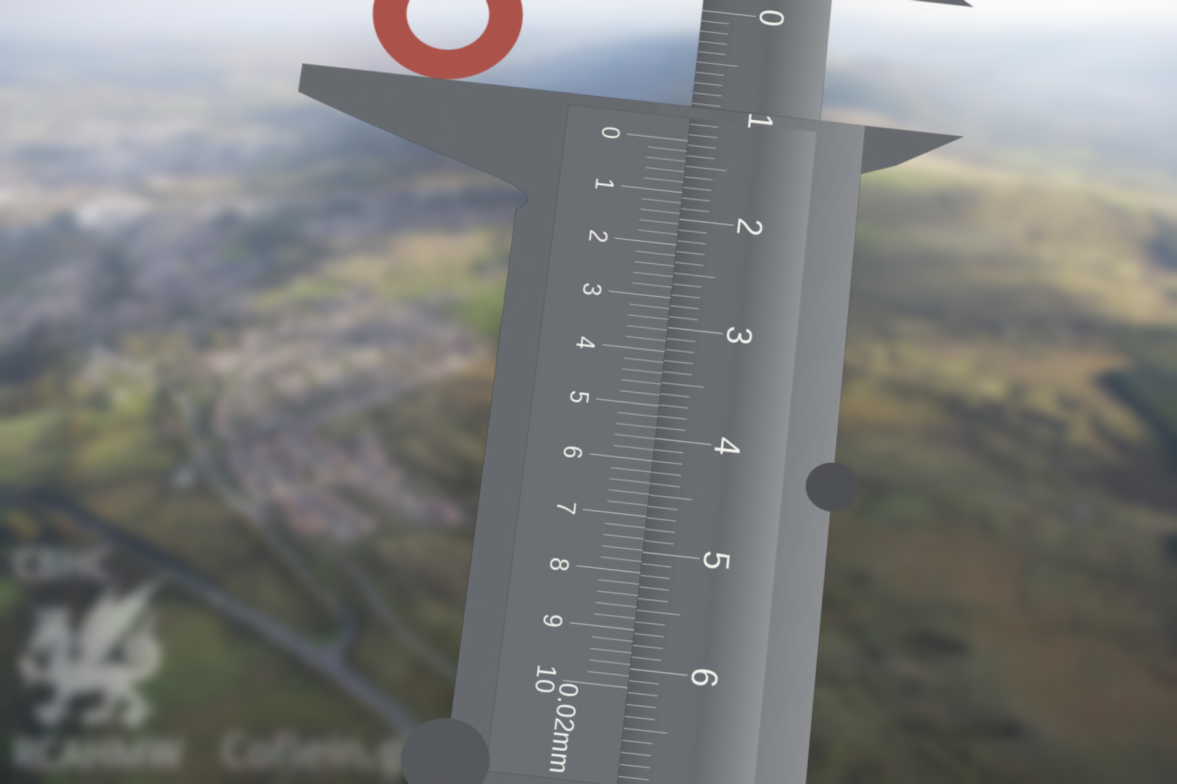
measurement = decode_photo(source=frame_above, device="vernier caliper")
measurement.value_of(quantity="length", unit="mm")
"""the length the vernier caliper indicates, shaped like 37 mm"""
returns 12.6 mm
